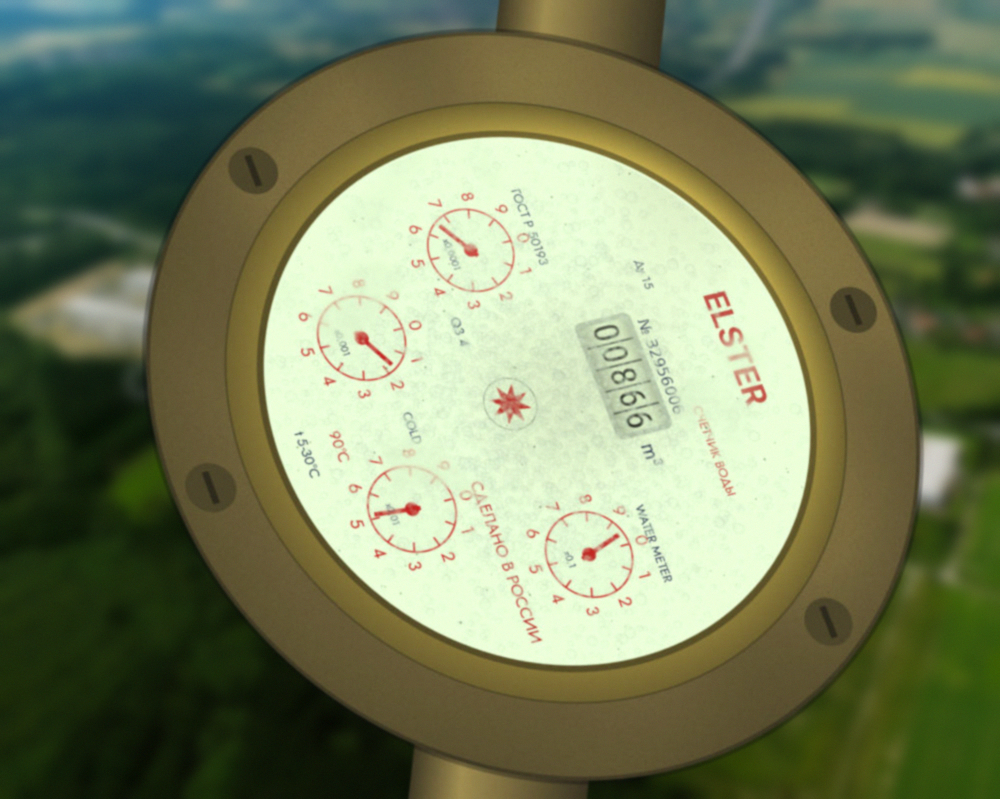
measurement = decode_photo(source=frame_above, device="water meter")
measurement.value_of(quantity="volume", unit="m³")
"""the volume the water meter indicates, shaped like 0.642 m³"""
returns 865.9516 m³
